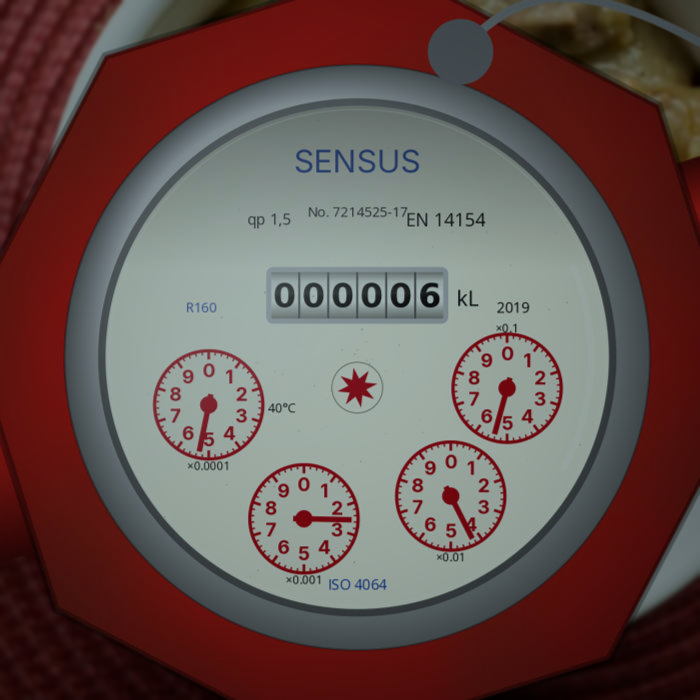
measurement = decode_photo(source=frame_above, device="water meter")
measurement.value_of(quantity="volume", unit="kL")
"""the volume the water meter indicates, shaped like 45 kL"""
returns 6.5425 kL
